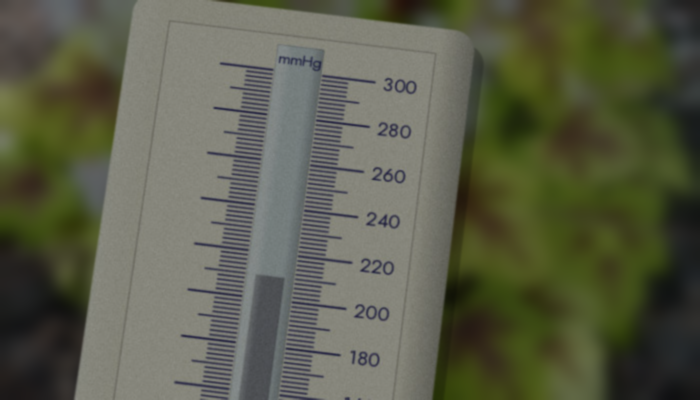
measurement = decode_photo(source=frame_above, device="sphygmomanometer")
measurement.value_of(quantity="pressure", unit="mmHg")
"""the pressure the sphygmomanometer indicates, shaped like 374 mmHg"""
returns 210 mmHg
